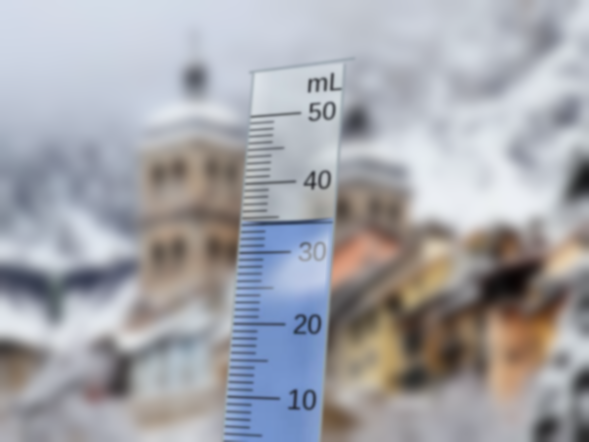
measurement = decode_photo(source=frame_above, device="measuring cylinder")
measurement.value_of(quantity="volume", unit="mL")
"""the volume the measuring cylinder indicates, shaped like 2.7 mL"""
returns 34 mL
